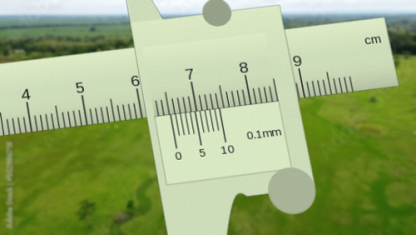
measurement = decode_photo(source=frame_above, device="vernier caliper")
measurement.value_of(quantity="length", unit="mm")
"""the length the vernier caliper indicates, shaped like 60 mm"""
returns 65.2 mm
